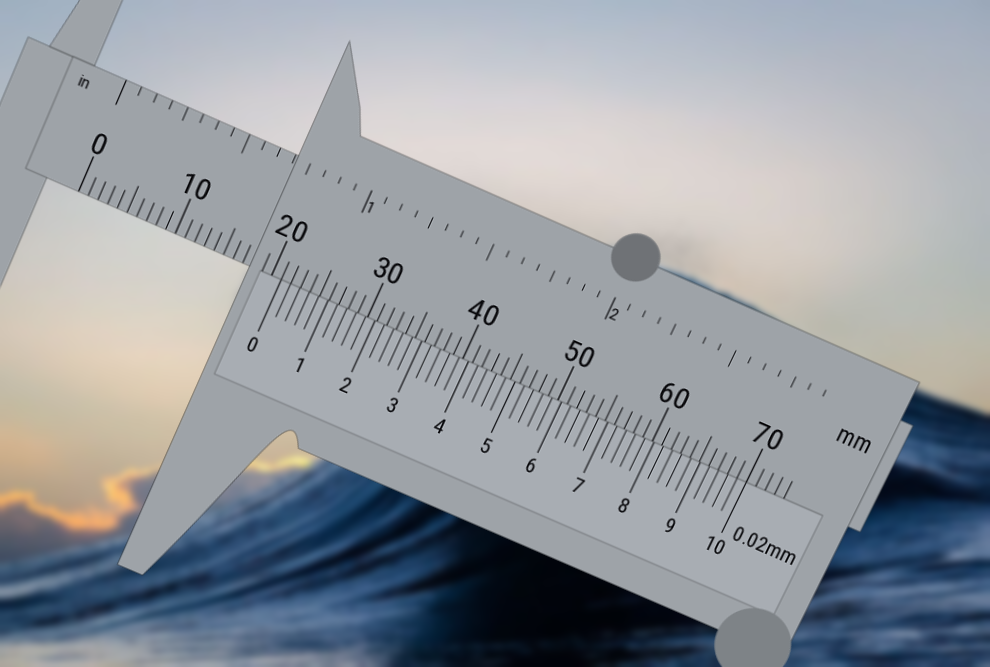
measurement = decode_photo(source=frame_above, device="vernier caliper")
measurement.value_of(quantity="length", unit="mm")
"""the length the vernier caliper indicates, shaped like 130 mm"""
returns 21.0 mm
